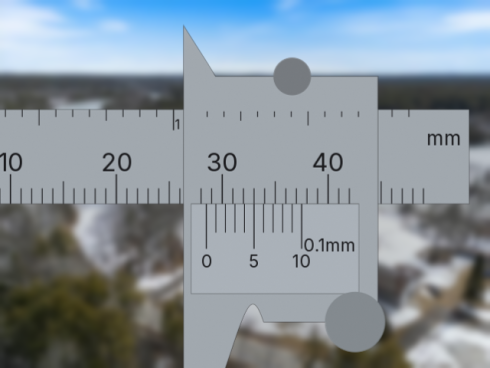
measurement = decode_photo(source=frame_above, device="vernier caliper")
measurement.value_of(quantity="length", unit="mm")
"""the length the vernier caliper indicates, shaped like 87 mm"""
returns 28.5 mm
